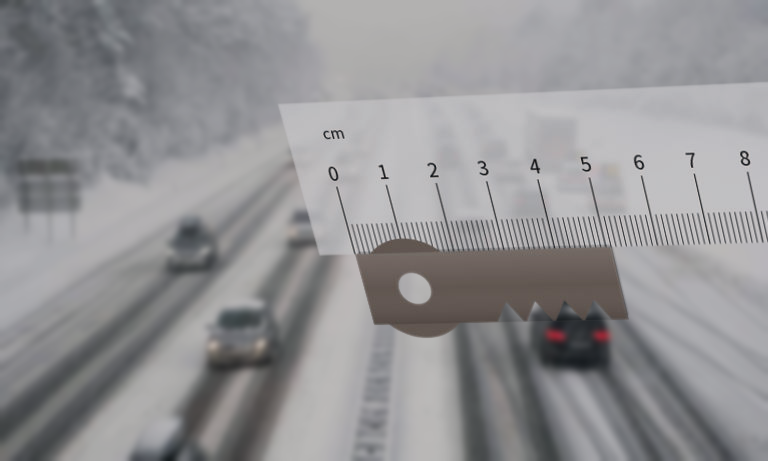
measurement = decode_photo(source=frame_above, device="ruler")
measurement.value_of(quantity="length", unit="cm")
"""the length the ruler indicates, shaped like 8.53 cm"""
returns 5.1 cm
